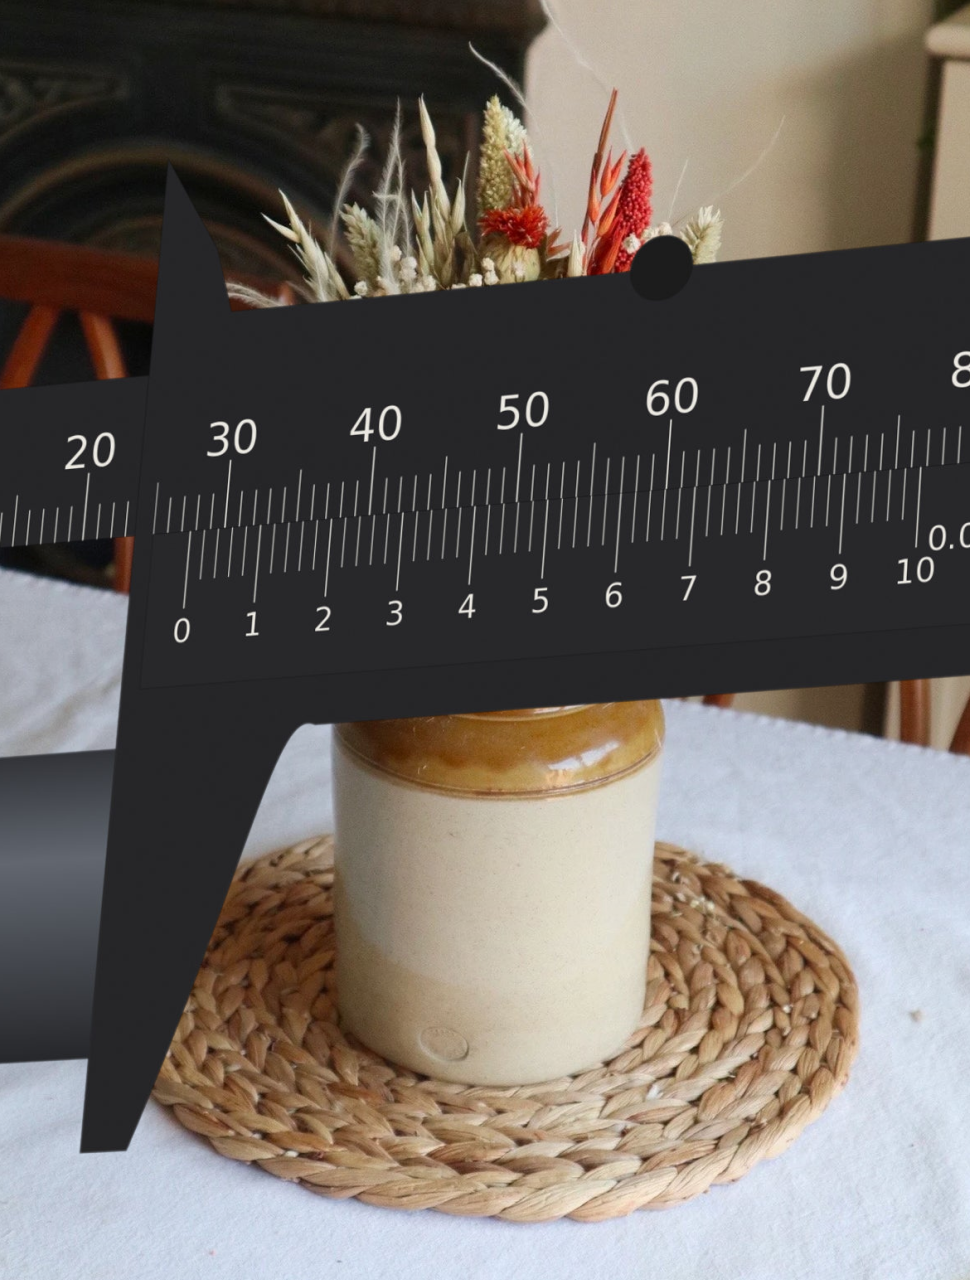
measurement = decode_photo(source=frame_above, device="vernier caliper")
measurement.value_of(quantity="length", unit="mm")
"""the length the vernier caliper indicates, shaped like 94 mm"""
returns 27.6 mm
